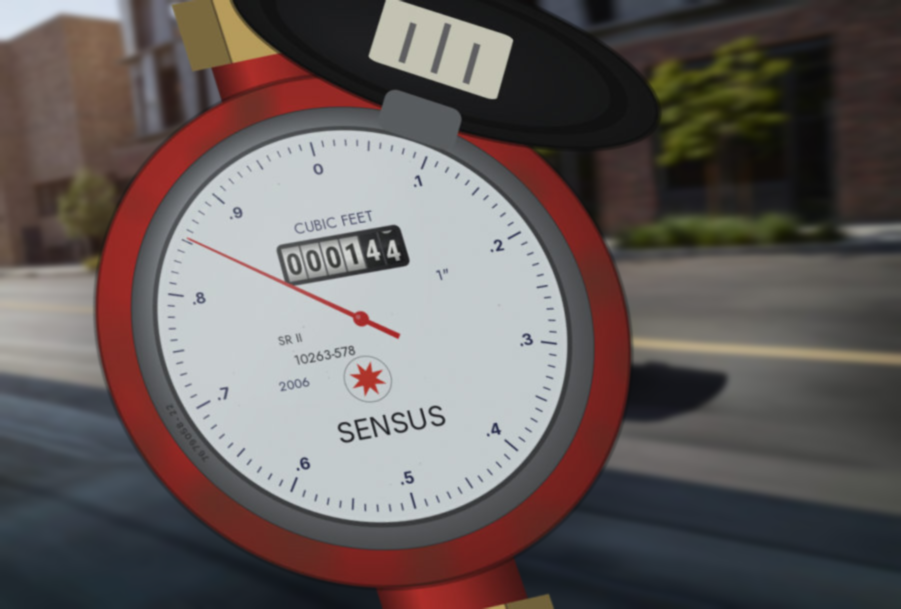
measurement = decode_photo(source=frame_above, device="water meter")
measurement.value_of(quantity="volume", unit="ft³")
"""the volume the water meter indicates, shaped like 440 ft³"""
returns 143.85 ft³
